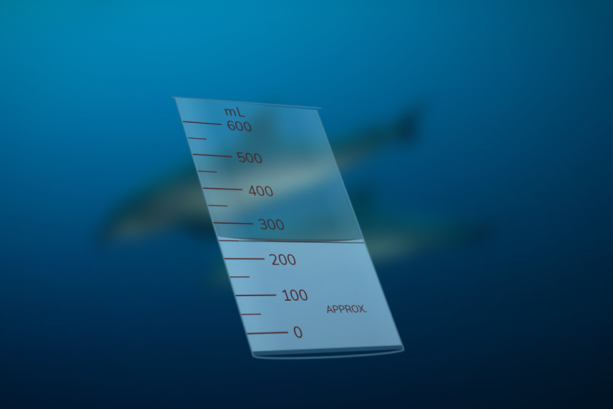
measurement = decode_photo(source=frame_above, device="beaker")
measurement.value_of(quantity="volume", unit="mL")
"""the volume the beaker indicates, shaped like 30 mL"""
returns 250 mL
